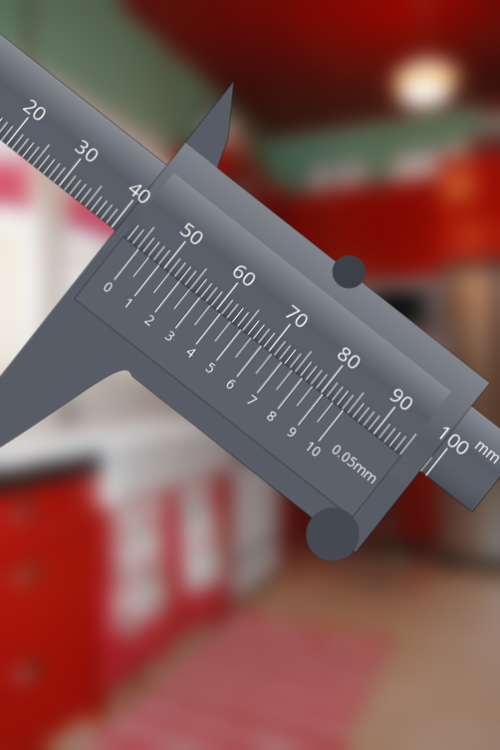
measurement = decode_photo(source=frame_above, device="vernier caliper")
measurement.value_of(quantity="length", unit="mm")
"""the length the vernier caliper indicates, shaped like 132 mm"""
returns 45.2 mm
